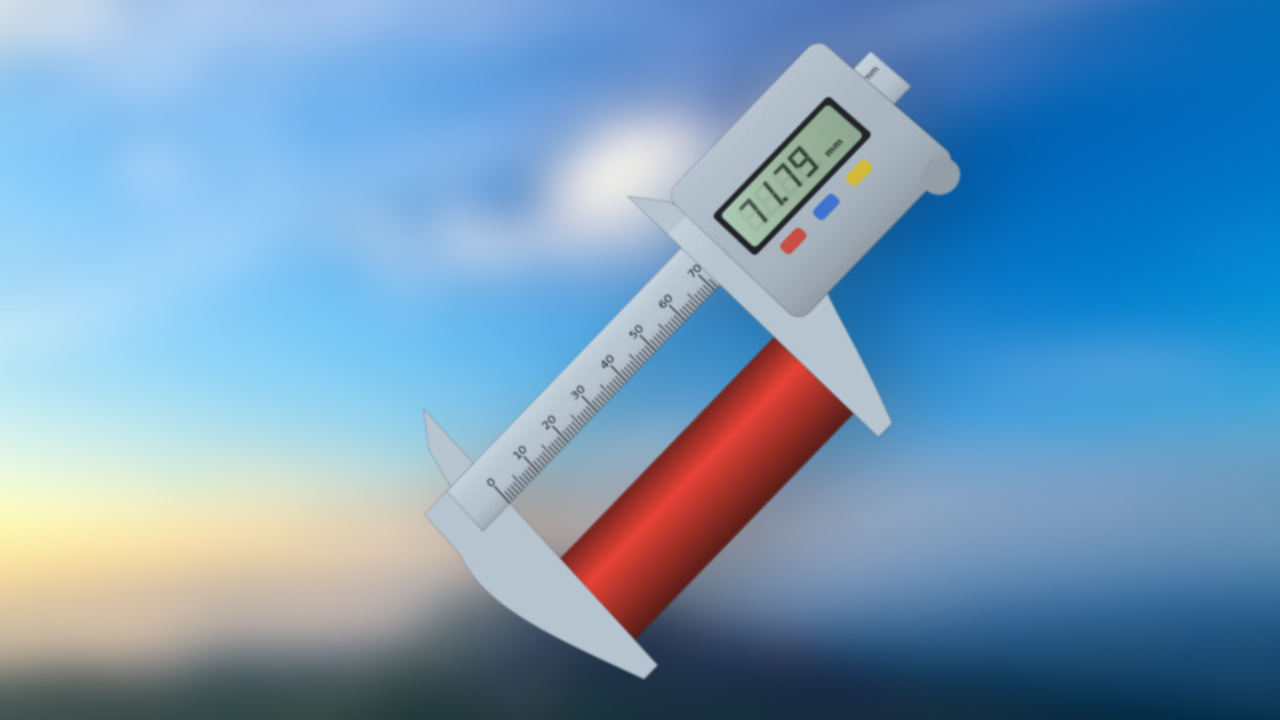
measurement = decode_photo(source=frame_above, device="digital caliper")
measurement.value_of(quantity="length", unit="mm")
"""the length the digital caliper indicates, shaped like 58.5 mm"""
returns 71.79 mm
